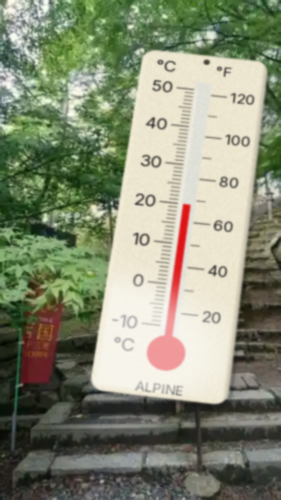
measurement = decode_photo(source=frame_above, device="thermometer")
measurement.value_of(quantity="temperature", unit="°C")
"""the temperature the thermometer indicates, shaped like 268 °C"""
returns 20 °C
